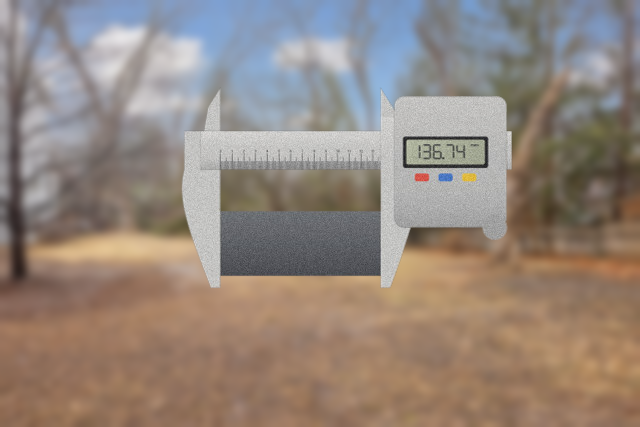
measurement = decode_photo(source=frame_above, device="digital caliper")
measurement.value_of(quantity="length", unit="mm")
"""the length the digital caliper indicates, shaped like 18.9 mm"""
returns 136.74 mm
